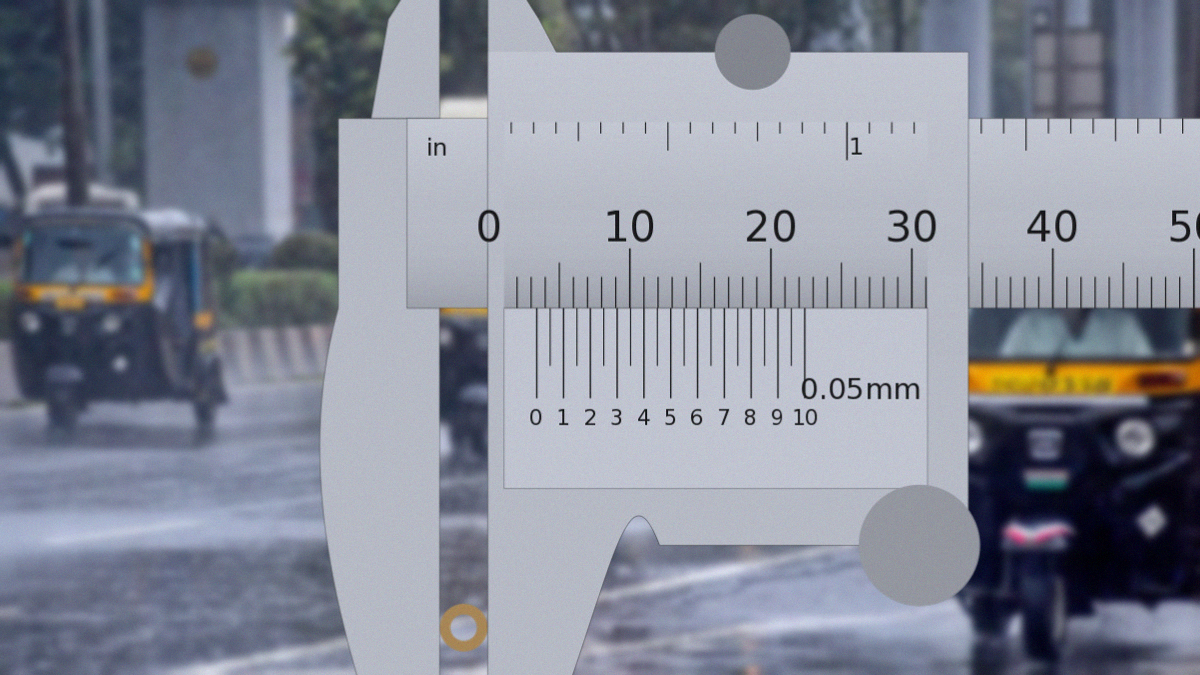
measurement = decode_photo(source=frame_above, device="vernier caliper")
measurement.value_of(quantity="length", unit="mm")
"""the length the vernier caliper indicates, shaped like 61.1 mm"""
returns 3.4 mm
